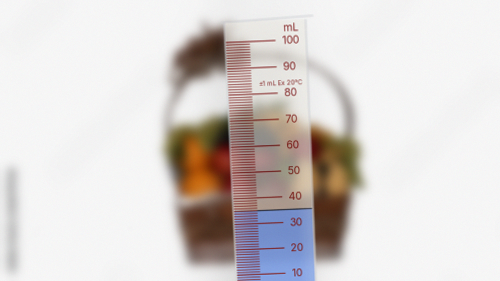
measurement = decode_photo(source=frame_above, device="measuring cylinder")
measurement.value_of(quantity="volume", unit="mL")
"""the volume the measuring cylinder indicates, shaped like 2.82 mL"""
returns 35 mL
